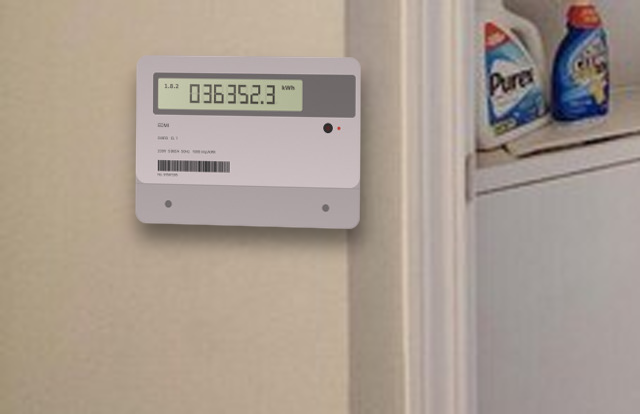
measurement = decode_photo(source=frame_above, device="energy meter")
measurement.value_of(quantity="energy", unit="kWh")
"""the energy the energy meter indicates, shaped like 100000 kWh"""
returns 36352.3 kWh
